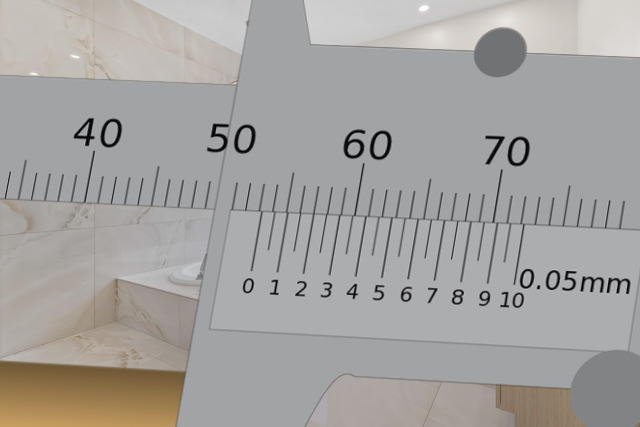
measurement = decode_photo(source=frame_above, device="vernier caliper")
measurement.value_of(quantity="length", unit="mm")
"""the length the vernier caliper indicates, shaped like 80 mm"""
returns 53.2 mm
